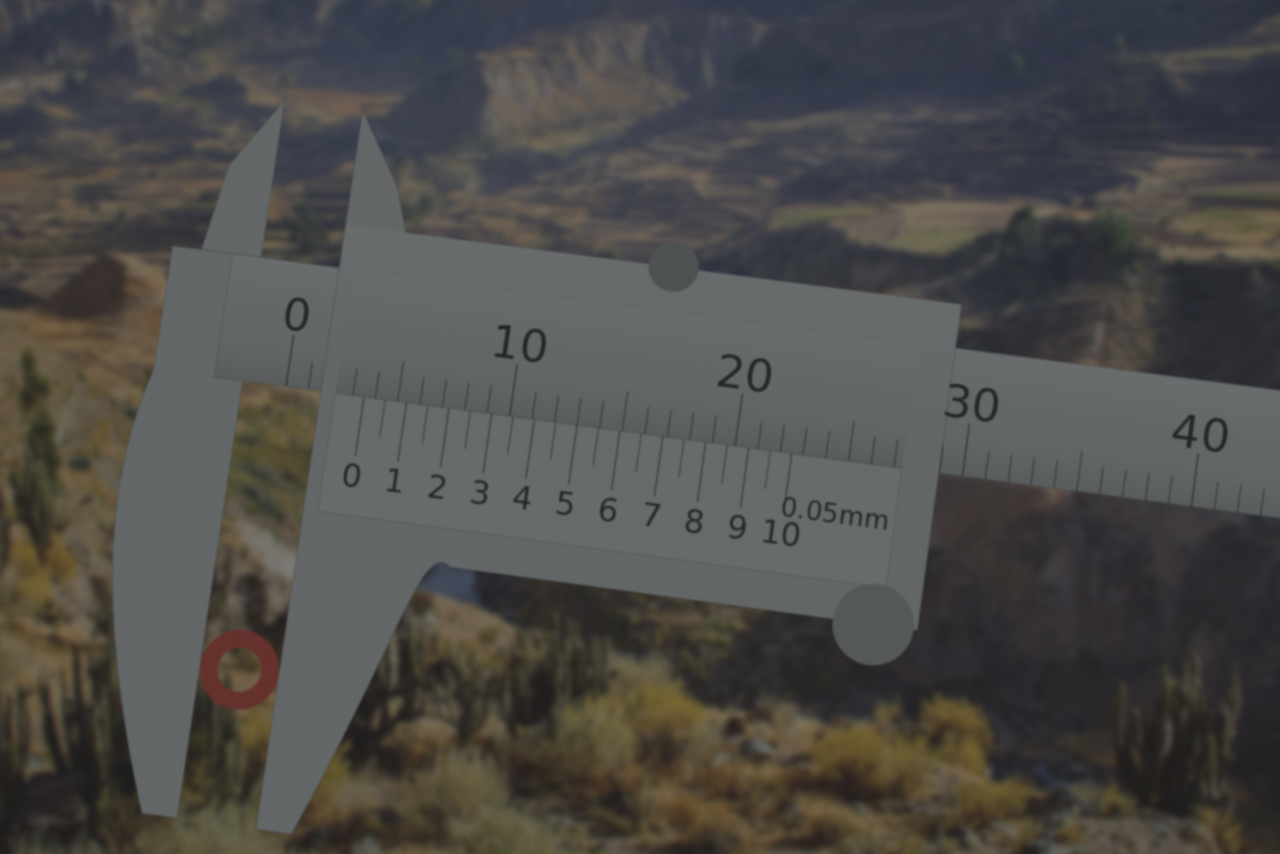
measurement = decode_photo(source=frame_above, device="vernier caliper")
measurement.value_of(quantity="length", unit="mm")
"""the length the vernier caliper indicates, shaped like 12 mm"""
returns 3.5 mm
